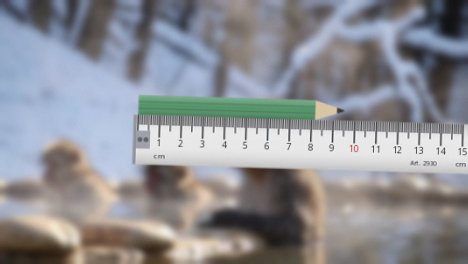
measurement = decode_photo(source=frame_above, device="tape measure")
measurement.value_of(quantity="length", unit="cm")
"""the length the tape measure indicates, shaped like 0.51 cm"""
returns 9.5 cm
